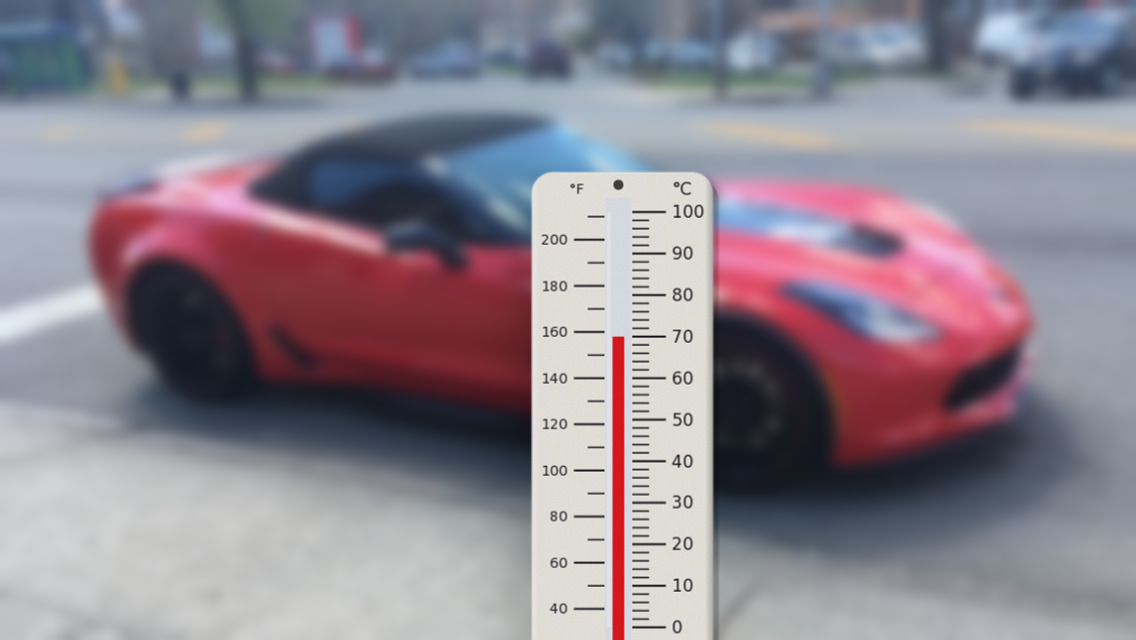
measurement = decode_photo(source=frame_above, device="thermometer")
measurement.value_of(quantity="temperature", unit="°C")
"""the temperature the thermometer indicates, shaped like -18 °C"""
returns 70 °C
